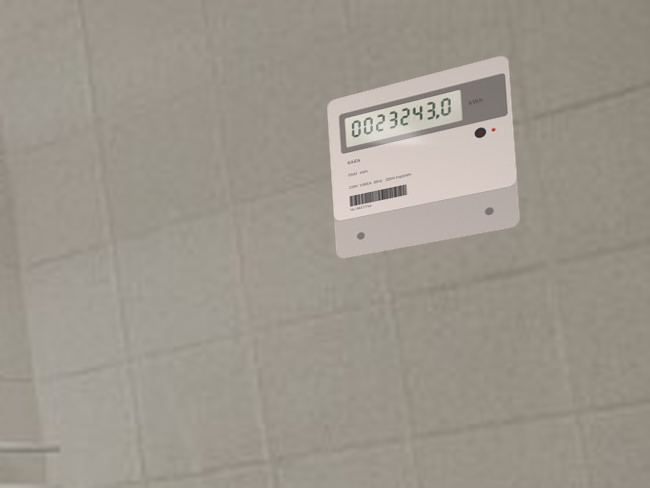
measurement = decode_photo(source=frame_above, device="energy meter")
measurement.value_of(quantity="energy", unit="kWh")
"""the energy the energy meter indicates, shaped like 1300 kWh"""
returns 23243.0 kWh
